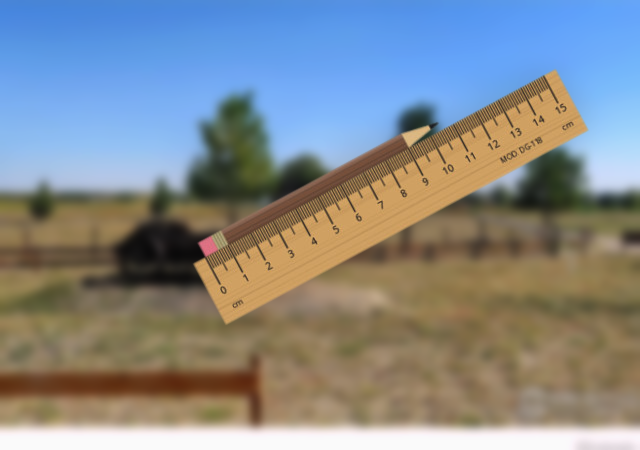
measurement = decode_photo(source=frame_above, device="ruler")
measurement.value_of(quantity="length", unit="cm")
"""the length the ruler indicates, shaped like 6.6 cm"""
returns 10.5 cm
